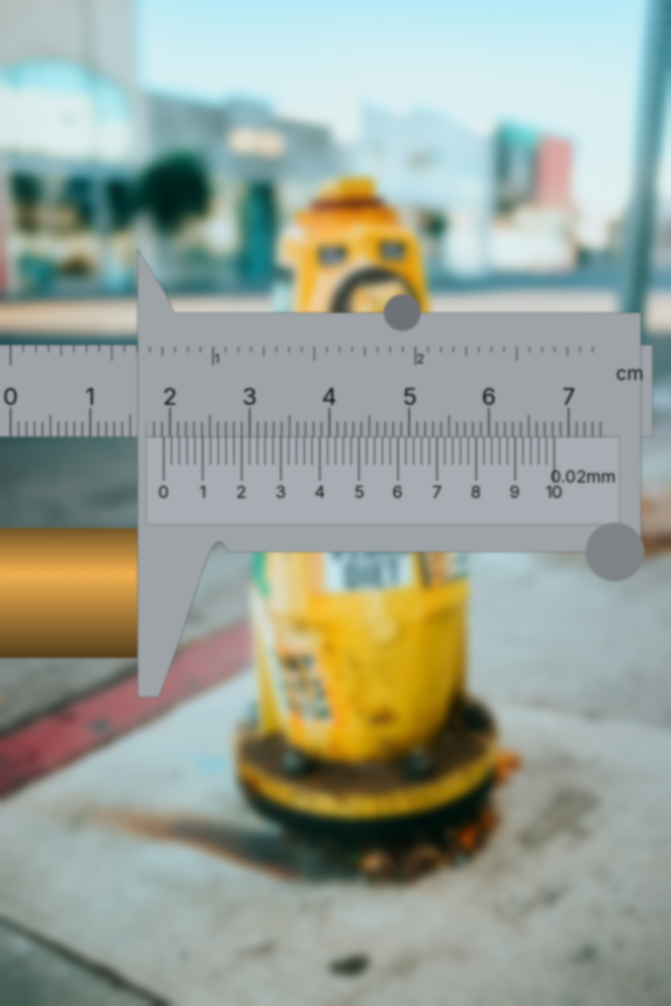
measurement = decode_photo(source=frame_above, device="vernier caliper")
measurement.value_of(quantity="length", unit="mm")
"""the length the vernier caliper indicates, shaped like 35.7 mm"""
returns 19.2 mm
